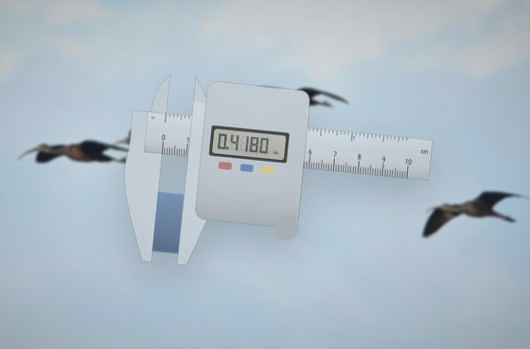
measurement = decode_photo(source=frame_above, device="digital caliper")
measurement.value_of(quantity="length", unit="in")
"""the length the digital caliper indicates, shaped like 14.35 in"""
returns 0.4180 in
